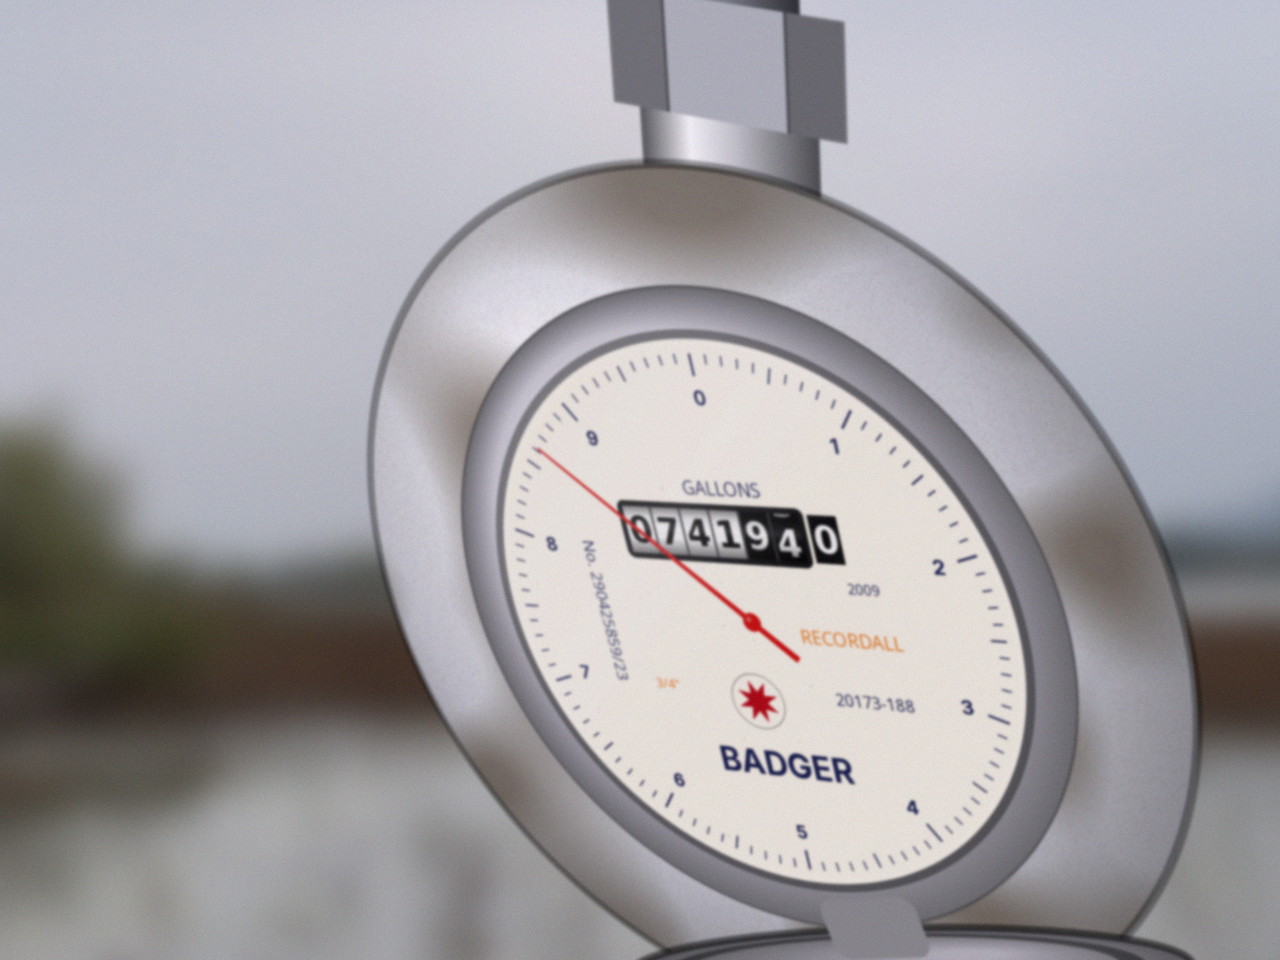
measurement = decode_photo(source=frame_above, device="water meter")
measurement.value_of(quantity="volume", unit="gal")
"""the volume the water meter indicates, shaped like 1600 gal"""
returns 741938.6 gal
